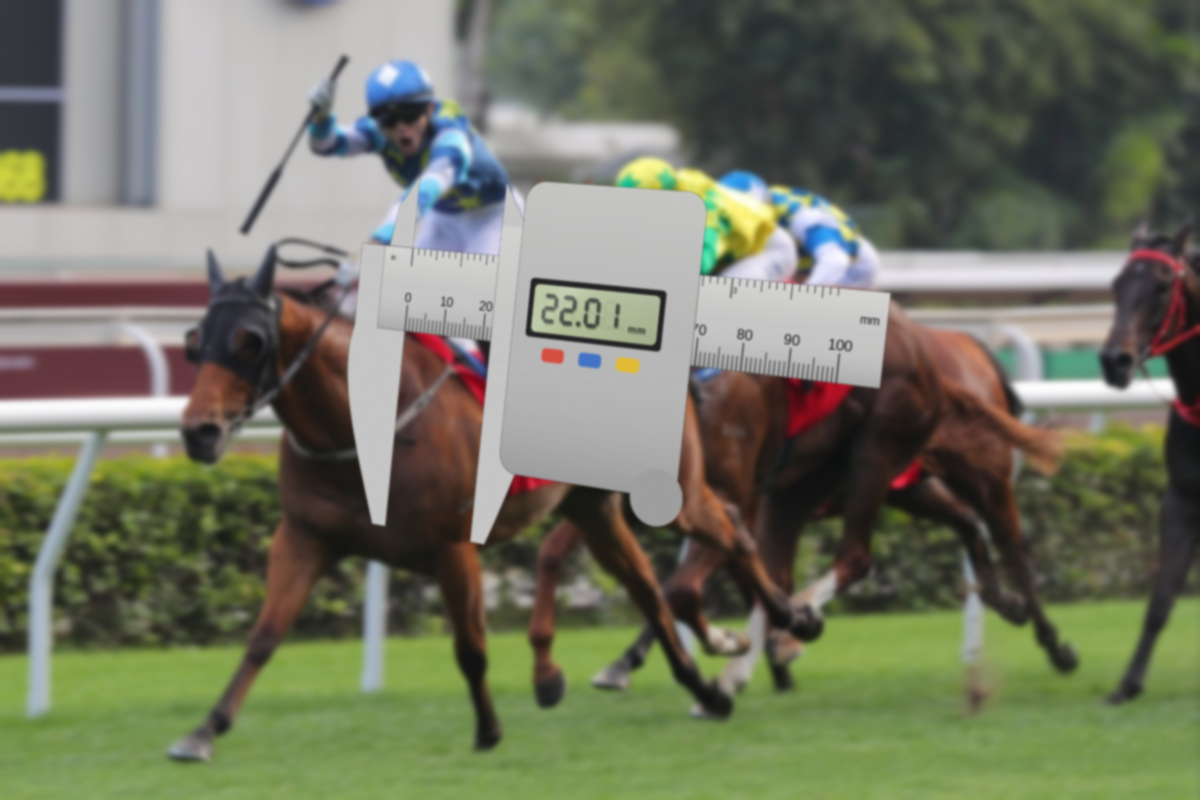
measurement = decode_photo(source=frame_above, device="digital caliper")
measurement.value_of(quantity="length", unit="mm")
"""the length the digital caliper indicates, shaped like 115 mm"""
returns 22.01 mm
